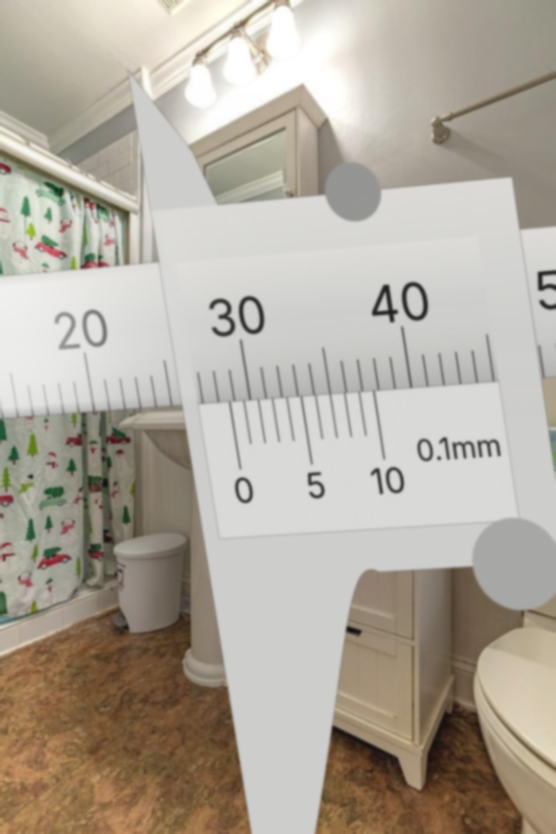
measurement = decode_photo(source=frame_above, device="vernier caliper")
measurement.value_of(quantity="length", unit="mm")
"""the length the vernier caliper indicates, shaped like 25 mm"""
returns 28.7 mm
